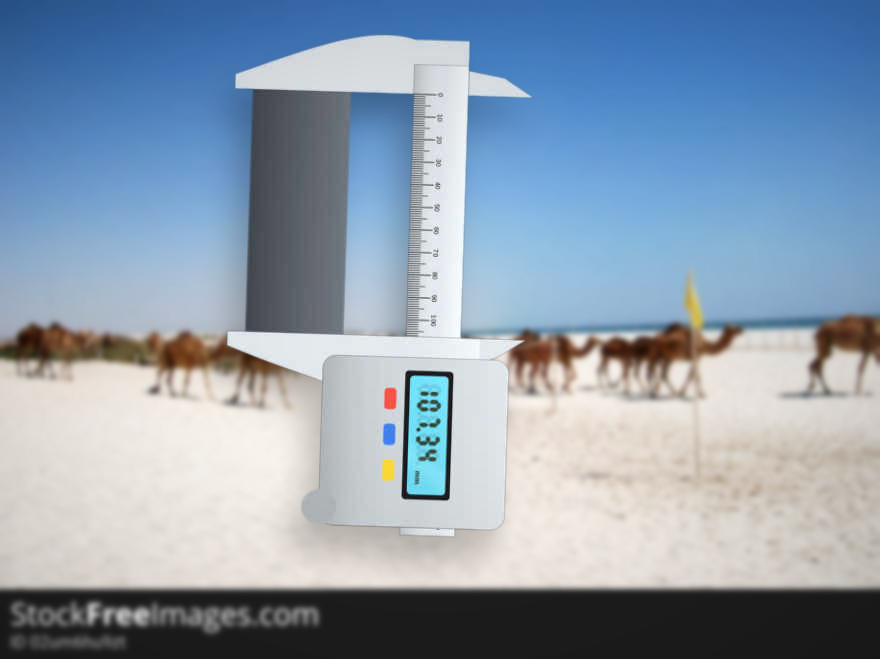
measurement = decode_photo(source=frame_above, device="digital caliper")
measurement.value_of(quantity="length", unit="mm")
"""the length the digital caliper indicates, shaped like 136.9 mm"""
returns 107.34 mm
